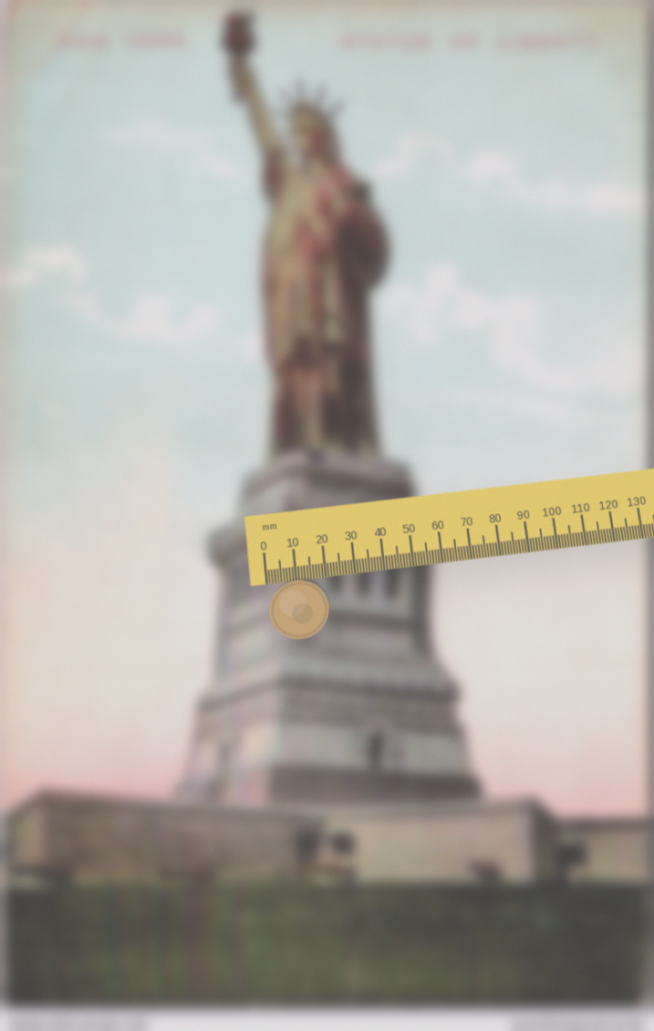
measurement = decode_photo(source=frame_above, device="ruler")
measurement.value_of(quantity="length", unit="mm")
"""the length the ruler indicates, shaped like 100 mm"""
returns 20 mm
